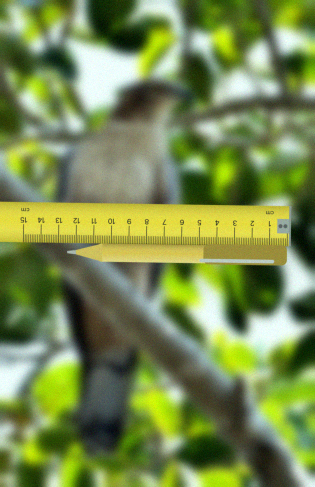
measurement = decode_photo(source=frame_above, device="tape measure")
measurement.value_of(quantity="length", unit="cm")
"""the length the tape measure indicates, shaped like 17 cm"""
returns 12.5 cm
